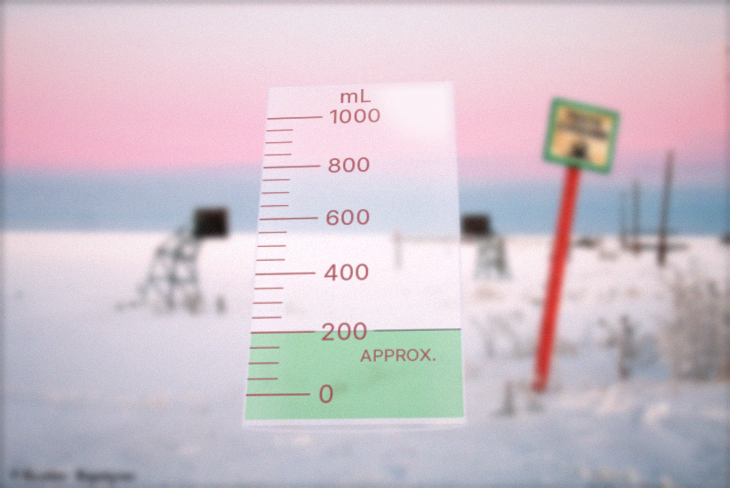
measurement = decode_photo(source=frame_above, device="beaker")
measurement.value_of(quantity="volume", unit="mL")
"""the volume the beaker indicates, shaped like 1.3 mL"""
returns 200 mL
